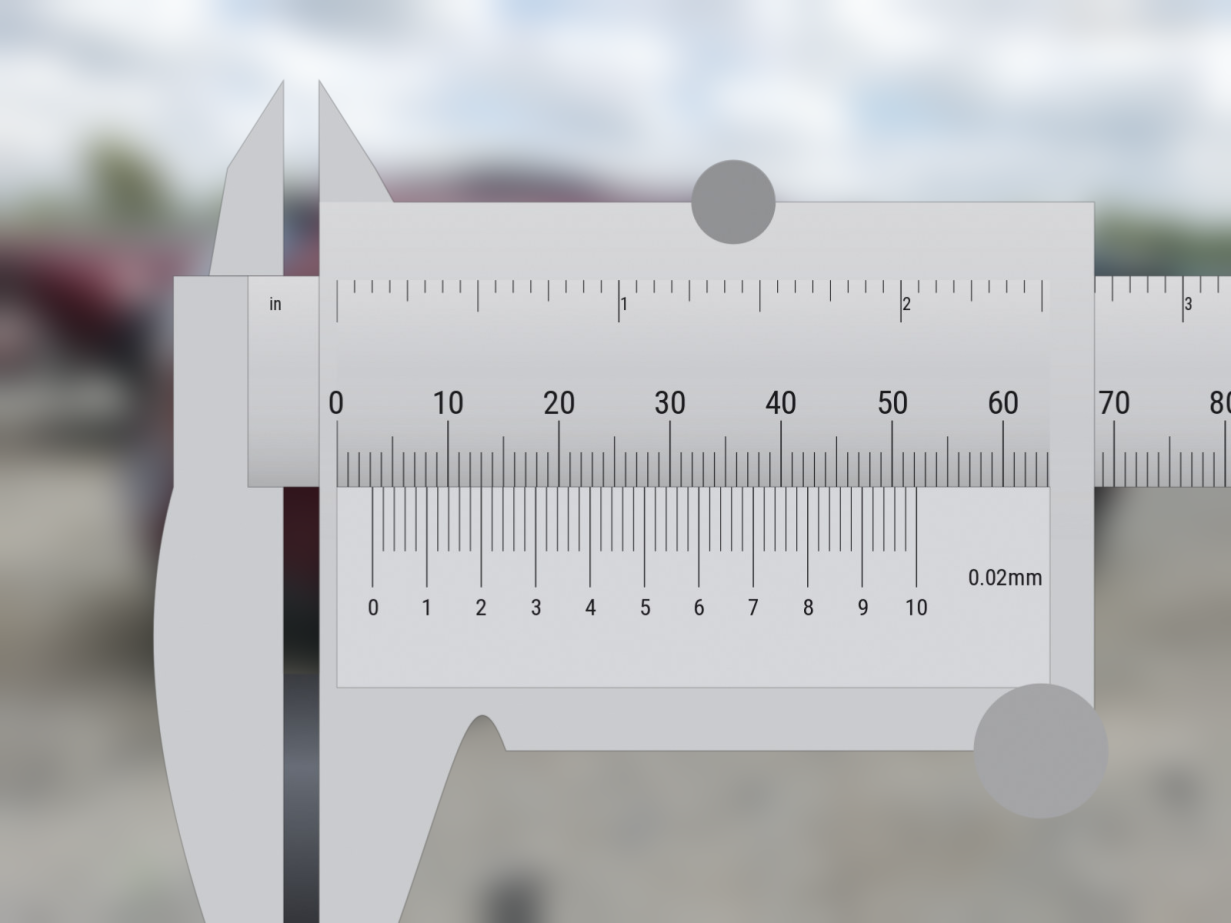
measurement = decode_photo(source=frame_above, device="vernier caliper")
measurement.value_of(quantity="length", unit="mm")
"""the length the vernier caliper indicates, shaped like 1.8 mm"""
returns 3.2 mm
